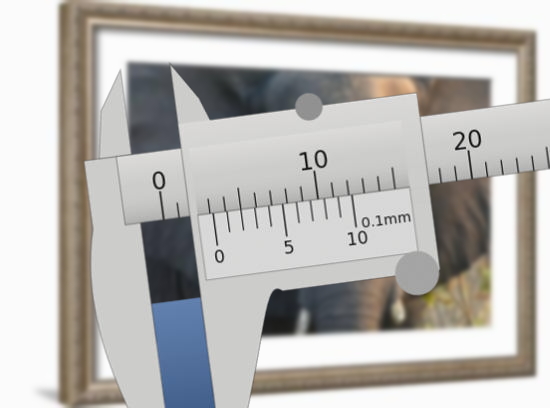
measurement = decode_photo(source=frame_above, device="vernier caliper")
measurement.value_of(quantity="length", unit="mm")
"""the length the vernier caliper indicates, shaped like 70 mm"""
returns 3.2 mm
